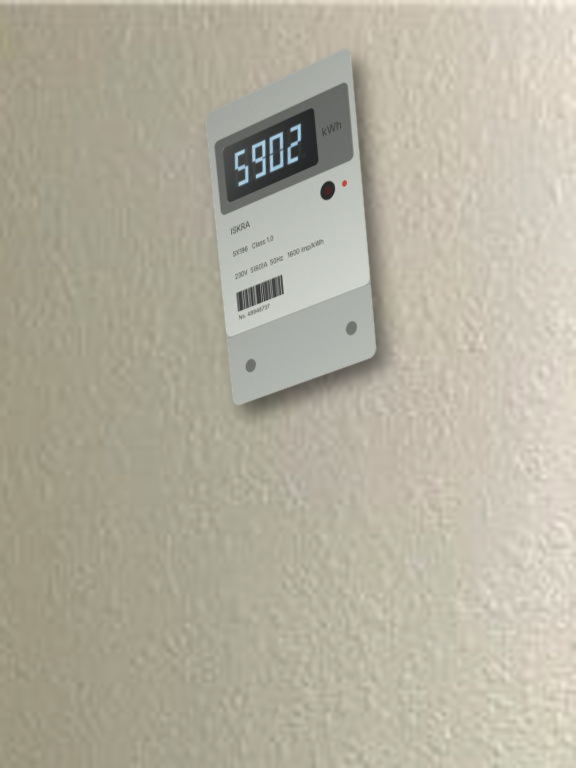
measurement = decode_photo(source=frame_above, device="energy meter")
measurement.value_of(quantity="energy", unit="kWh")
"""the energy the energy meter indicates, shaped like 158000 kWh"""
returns 5902 kWh
